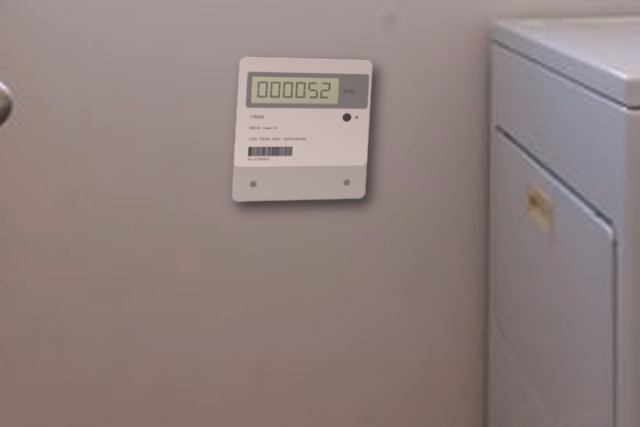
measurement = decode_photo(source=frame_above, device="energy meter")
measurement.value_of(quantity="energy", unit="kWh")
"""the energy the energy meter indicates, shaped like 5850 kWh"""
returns 52 kWh
